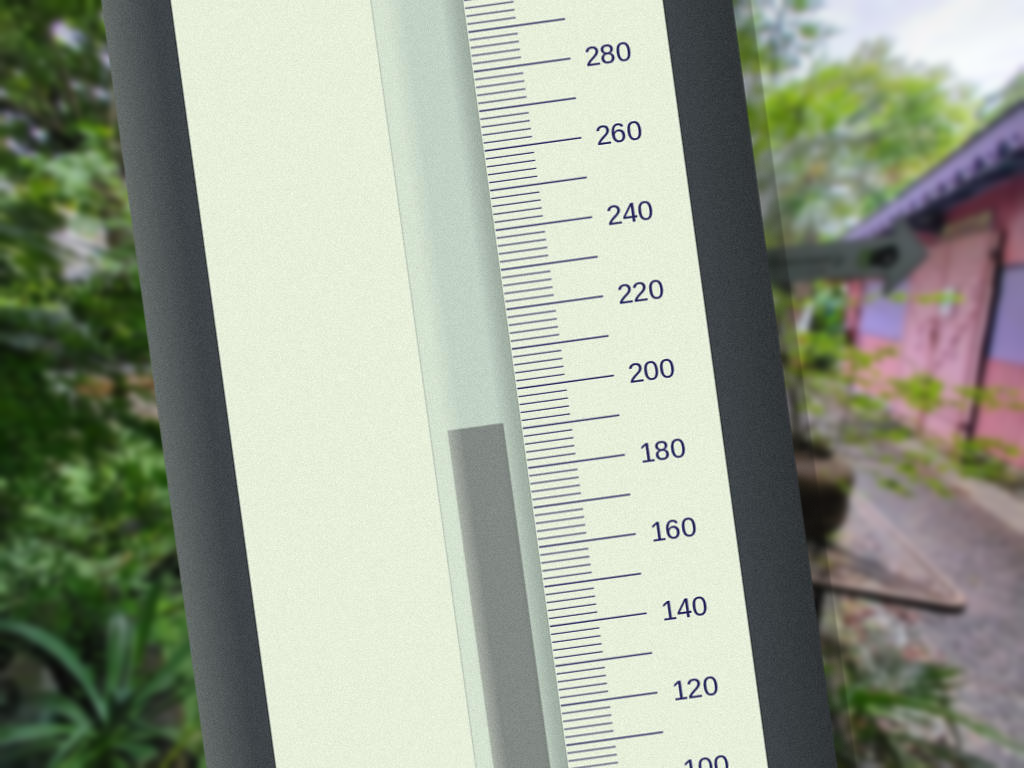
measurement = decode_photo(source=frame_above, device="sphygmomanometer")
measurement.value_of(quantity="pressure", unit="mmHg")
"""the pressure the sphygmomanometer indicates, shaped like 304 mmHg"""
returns 192 mmHg
